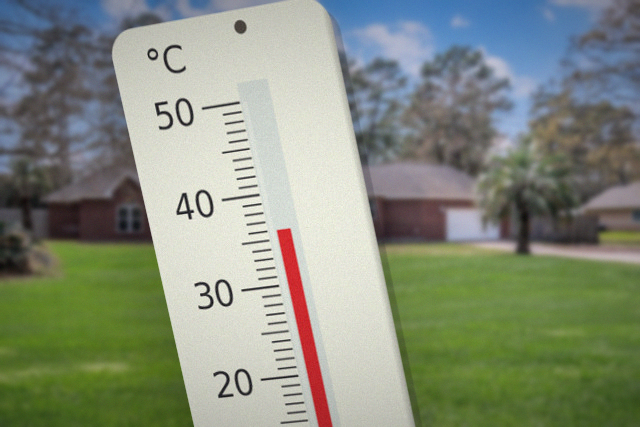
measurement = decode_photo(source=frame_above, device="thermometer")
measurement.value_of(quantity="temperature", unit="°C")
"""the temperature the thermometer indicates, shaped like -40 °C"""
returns 36 °C
